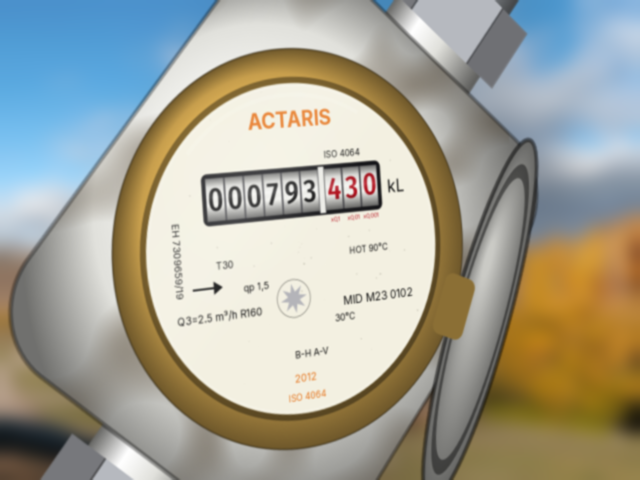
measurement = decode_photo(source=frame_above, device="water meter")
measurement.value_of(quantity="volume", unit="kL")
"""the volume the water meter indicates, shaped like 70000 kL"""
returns 793.430 kL
